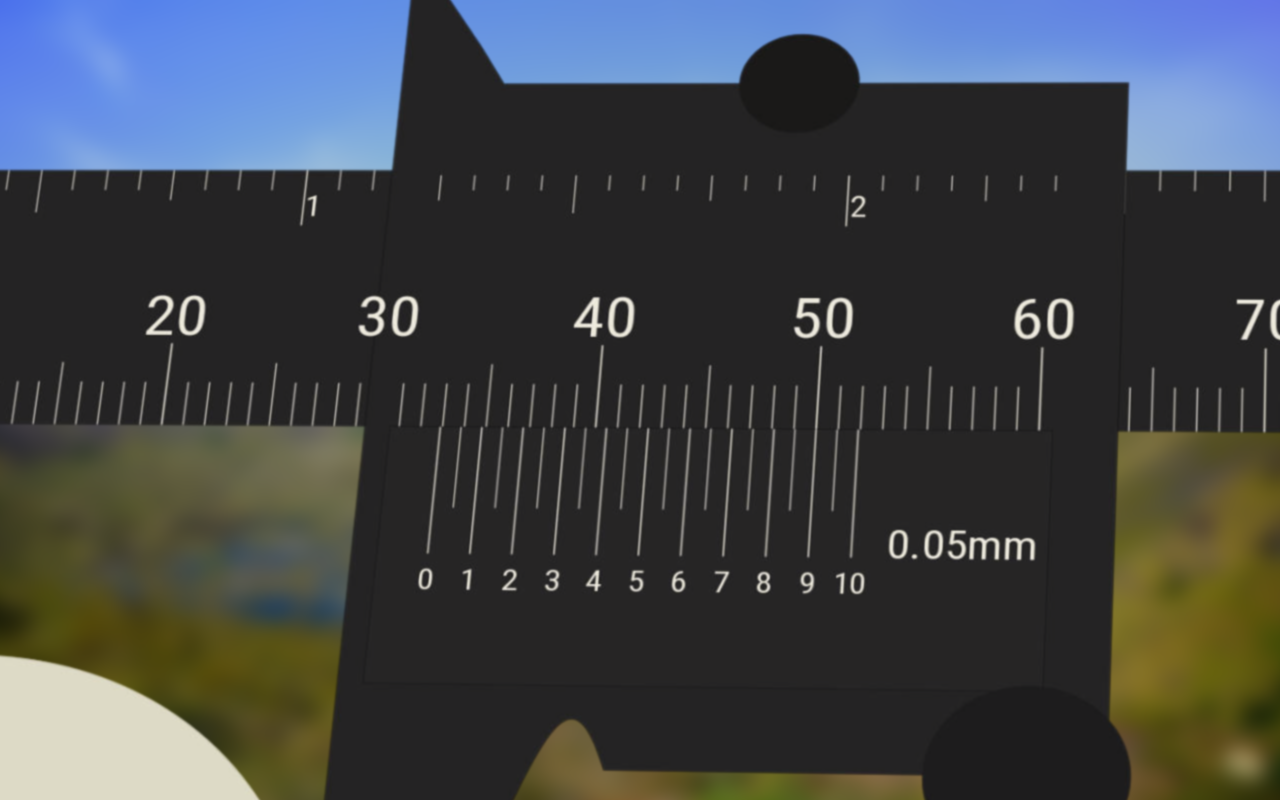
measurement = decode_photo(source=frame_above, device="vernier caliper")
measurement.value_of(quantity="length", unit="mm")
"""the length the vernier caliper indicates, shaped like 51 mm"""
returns 32.9 mm
